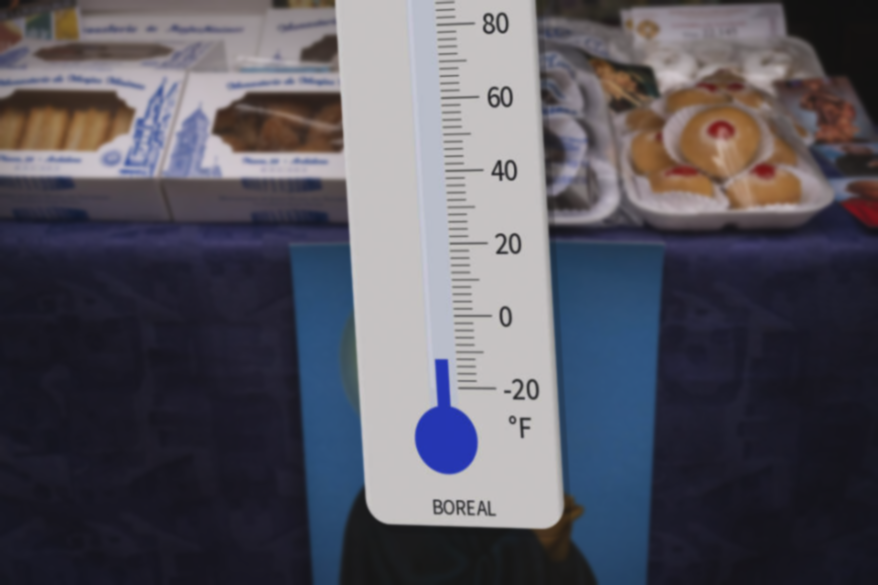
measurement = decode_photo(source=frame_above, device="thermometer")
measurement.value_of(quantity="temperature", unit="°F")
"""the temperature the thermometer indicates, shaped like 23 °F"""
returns -12 °F
